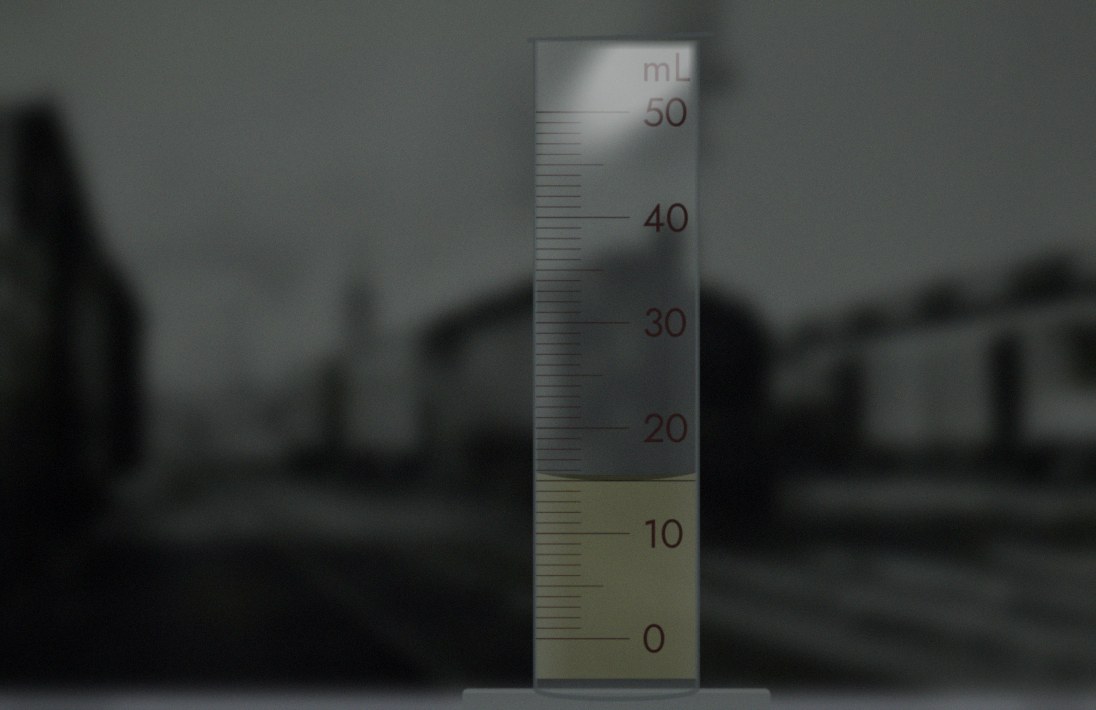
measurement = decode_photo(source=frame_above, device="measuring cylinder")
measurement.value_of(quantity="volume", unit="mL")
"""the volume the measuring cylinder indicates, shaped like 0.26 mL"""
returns 15 mL
